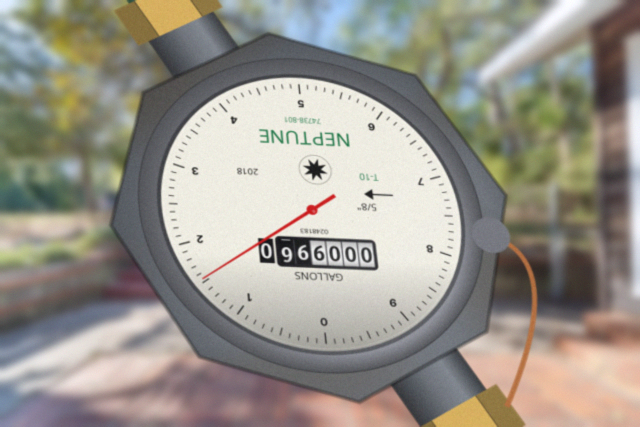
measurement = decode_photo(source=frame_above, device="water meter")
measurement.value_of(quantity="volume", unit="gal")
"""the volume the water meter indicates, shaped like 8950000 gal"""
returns 9961.5 gal
